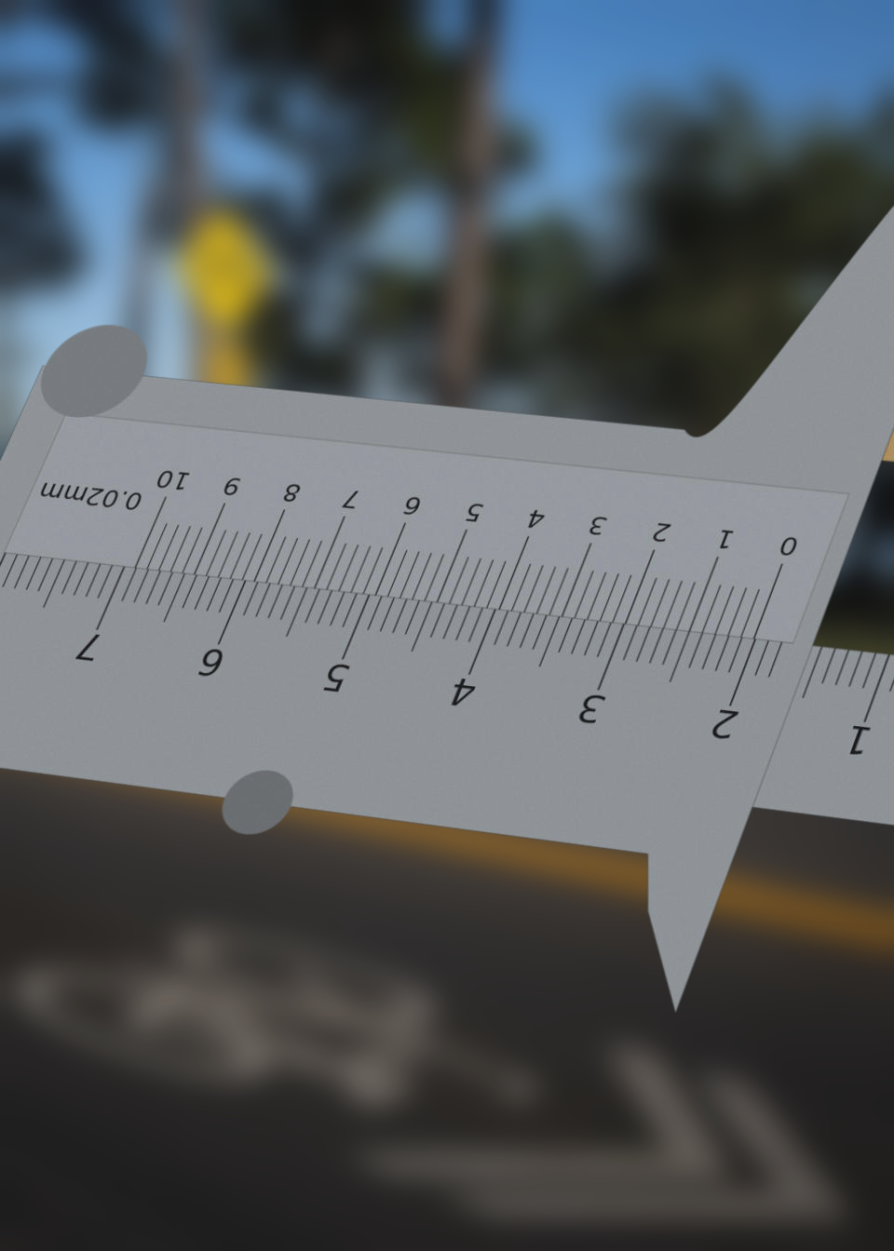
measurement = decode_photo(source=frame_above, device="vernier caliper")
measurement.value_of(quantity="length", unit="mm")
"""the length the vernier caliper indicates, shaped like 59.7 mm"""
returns 20.1 mm
